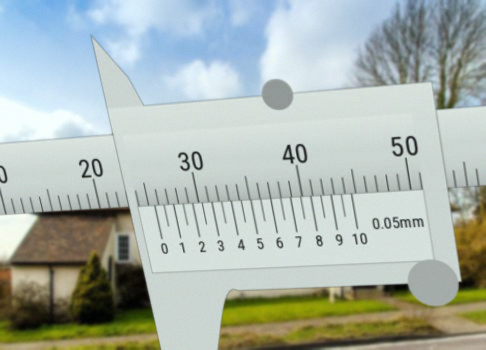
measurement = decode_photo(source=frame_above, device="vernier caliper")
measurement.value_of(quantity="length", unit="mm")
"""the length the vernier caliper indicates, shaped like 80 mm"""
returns 25.6 mm
